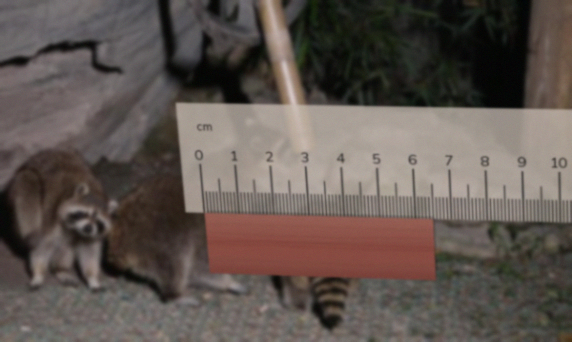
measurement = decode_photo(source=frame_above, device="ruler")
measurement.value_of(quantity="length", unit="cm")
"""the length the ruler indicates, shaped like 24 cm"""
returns 6.5 cm
